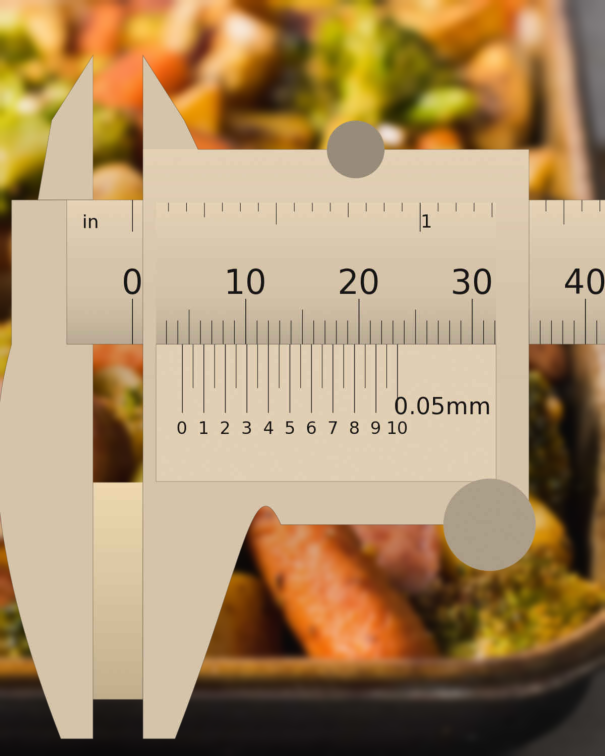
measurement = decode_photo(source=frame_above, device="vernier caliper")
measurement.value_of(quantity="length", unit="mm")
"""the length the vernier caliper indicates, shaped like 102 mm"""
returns 4.4 mm
